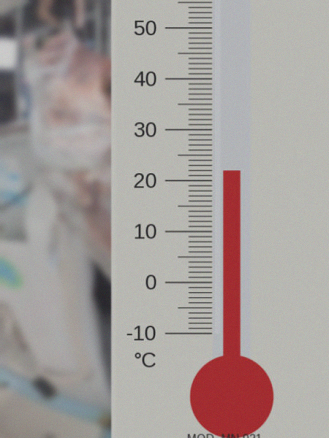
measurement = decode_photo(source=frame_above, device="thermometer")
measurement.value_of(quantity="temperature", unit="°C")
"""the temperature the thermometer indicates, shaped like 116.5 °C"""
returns 22 °C
